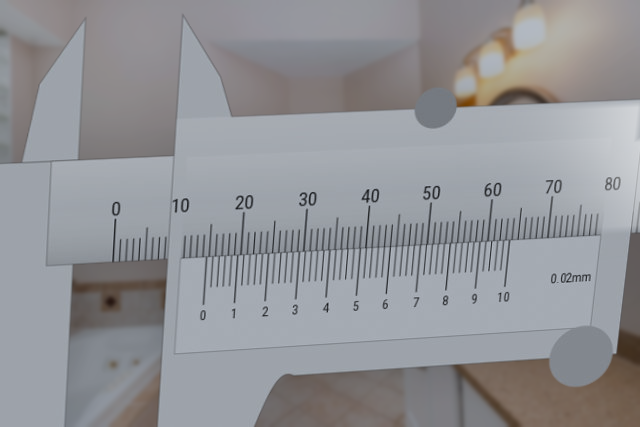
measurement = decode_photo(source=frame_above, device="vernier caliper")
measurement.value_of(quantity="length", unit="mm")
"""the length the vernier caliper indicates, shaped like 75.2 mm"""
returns 14.6 mm
